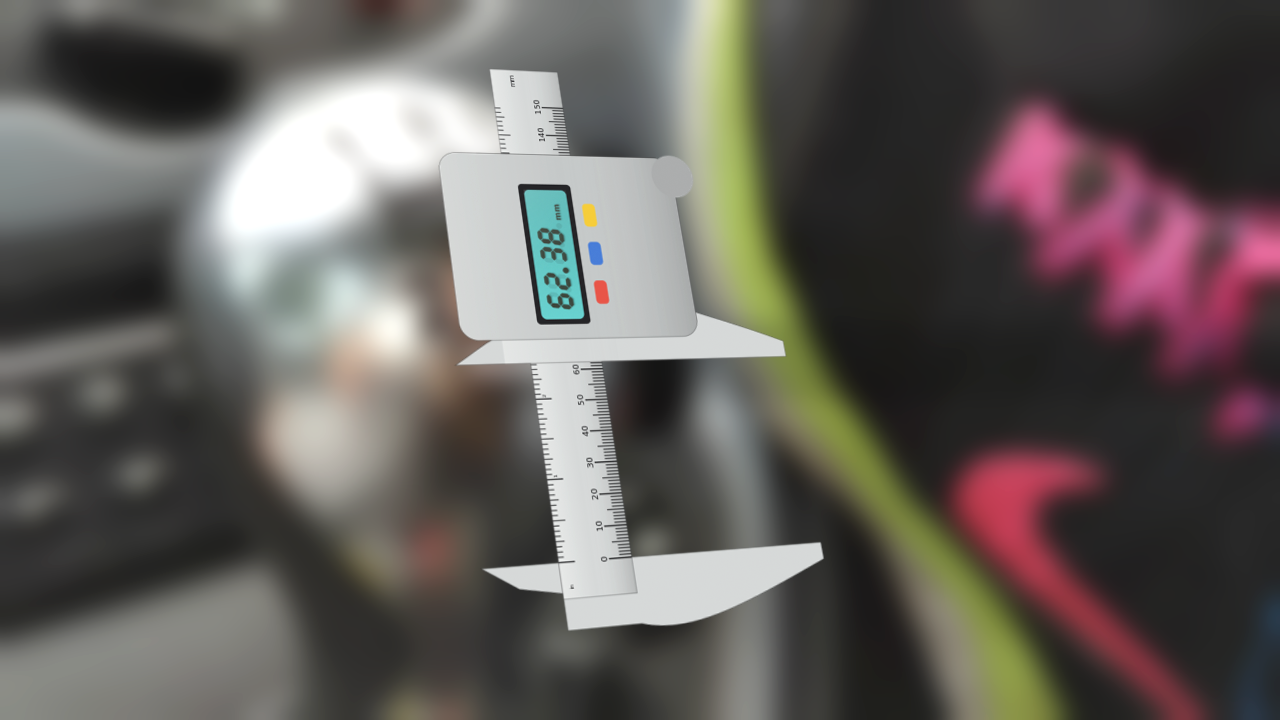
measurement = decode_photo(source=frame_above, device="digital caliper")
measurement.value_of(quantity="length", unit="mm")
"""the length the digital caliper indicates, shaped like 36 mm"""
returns 62.38 mm
